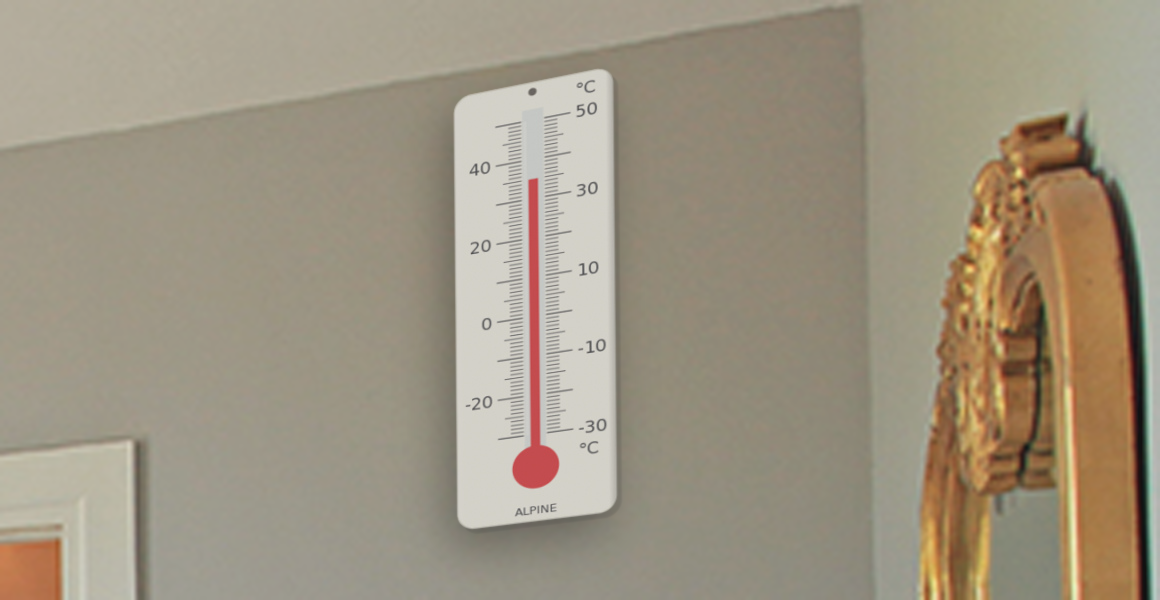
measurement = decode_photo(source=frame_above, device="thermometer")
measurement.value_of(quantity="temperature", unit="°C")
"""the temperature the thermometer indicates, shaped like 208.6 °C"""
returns 35 °C
